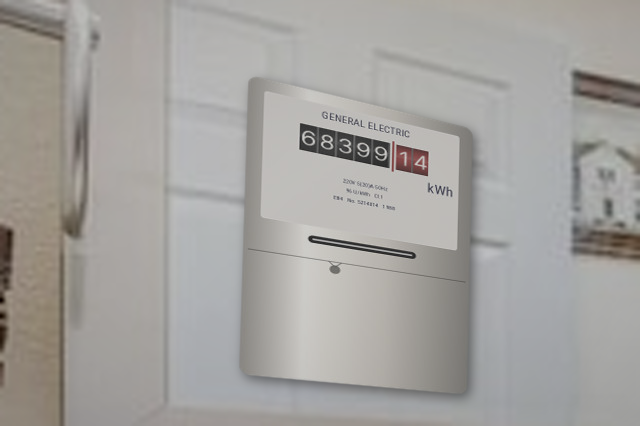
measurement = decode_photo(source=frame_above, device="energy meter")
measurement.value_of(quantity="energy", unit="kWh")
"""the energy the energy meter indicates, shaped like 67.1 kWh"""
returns 68399.14 kWh
